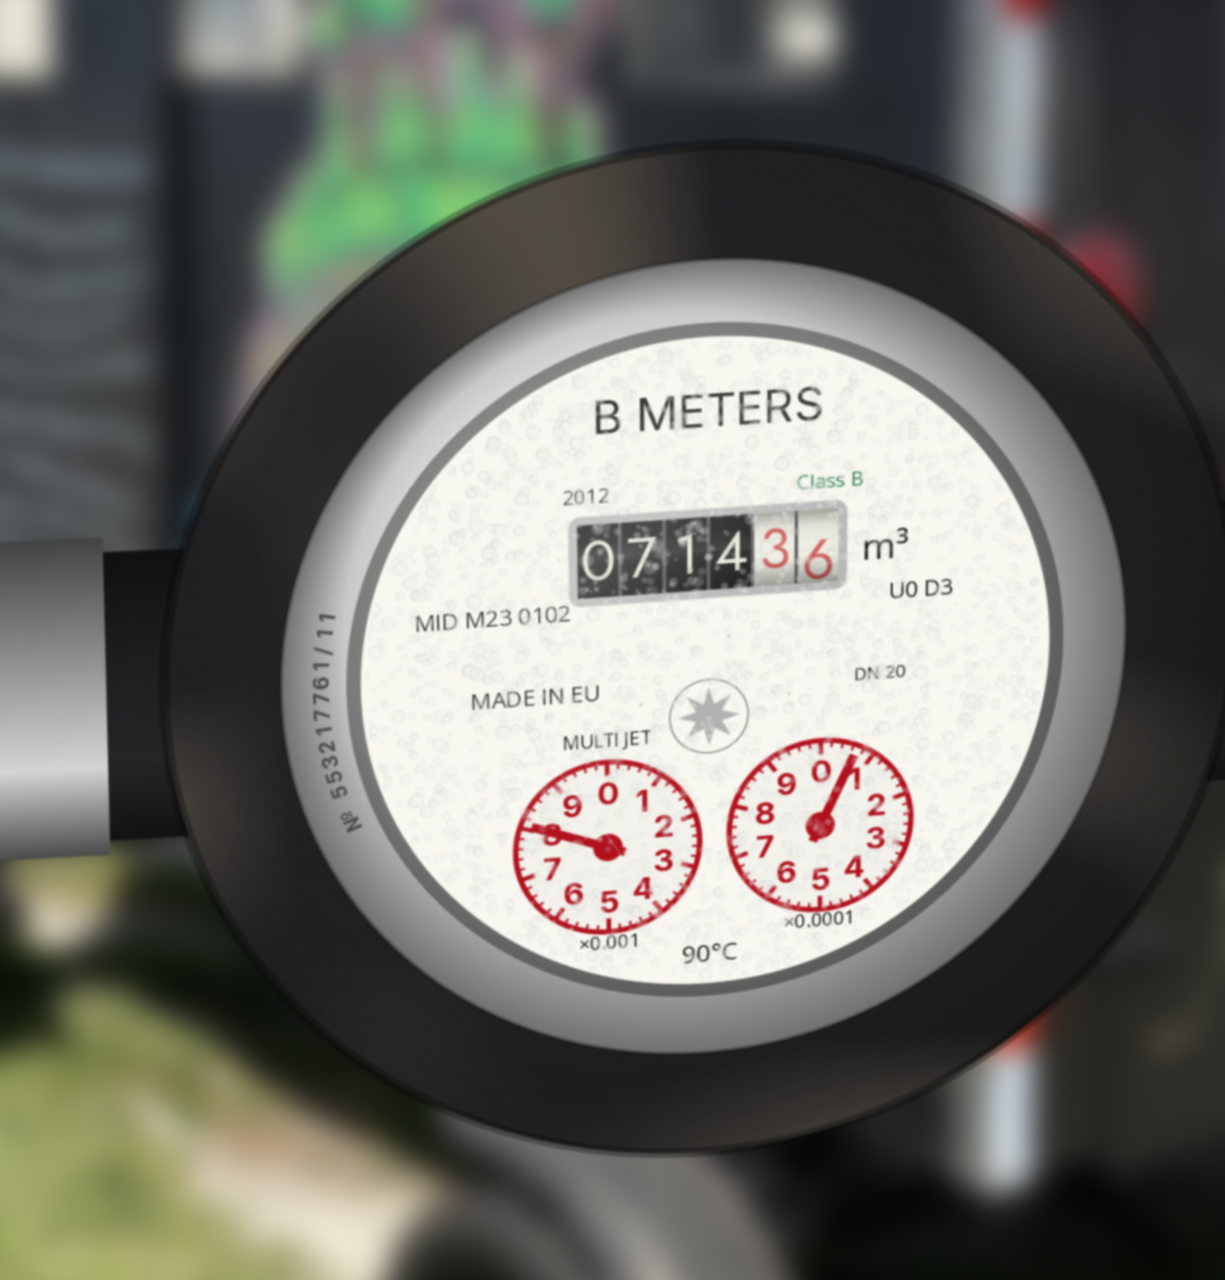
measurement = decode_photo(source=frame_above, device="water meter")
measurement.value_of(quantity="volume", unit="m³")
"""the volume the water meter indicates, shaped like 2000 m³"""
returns 714.3580 m³
